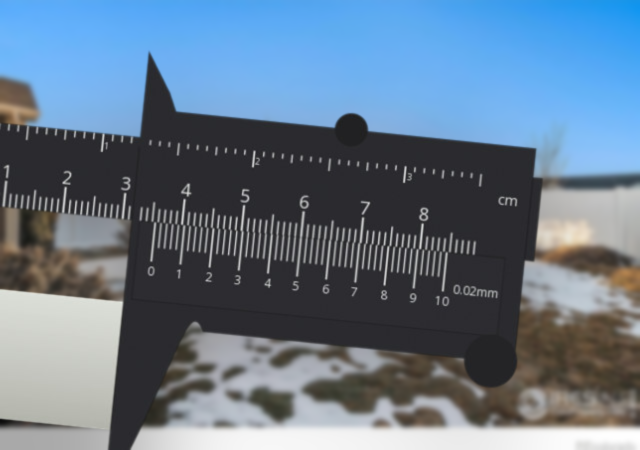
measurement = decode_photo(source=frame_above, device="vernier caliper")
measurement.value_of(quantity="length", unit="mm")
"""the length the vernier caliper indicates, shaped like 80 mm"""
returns 35.5 mm
